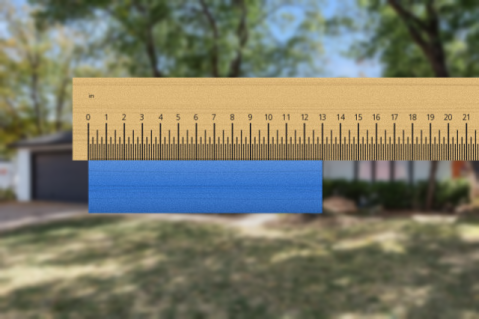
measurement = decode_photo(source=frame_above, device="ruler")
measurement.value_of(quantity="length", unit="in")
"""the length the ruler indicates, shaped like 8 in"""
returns 13 in
